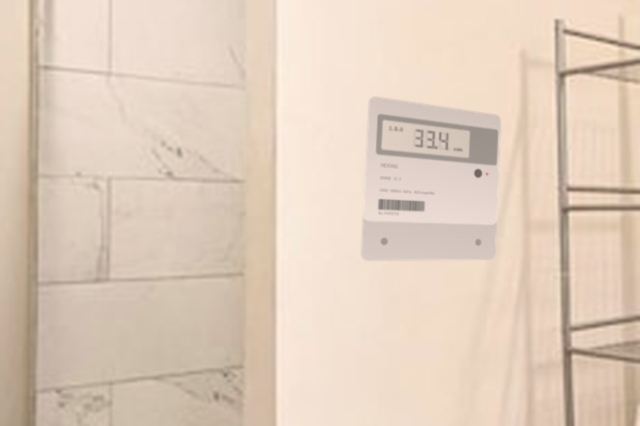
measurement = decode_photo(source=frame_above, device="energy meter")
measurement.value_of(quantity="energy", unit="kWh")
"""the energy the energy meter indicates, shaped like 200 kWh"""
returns 33.4 kWh
